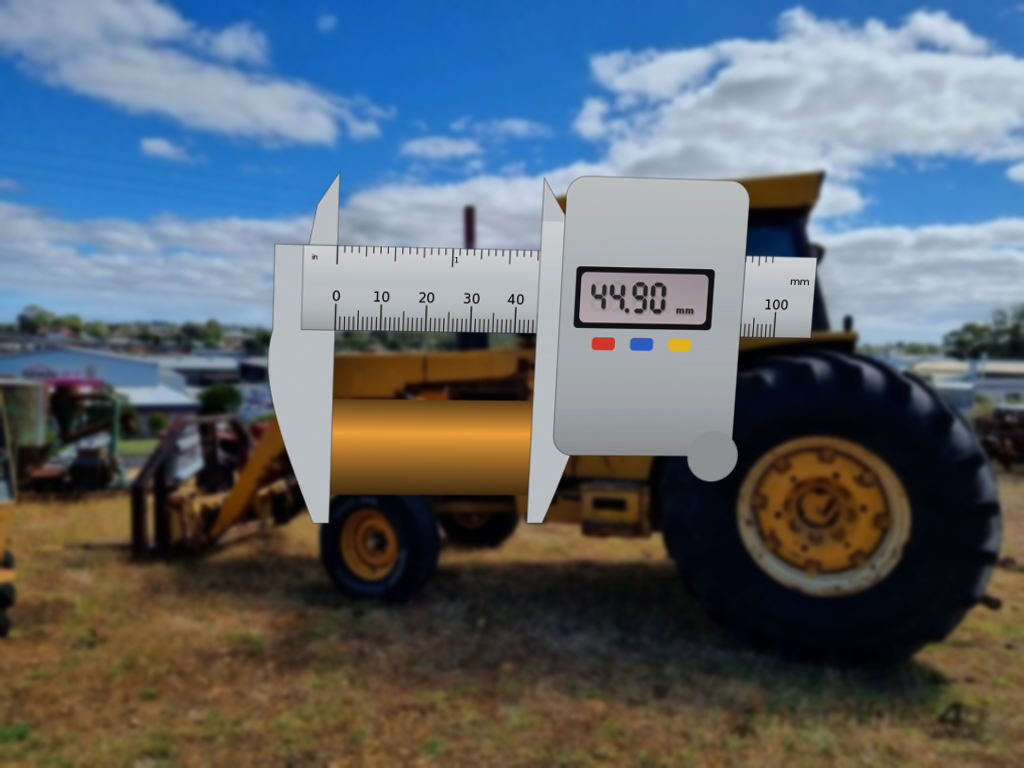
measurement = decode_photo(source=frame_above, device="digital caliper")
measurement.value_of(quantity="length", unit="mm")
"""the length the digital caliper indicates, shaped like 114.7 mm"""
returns 44.90 mm
